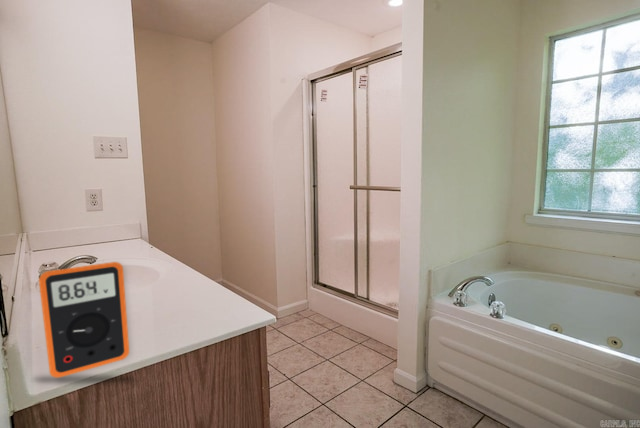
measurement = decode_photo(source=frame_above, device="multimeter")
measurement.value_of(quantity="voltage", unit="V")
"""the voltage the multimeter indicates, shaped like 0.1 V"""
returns 8.64 V
